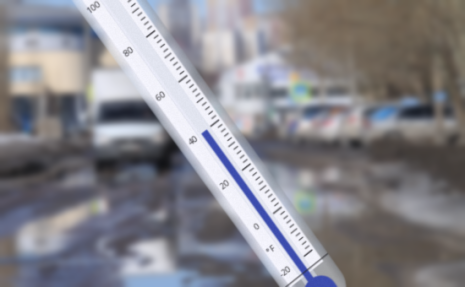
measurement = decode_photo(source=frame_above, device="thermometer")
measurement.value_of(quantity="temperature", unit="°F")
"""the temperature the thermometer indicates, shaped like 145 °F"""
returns 40 °F
